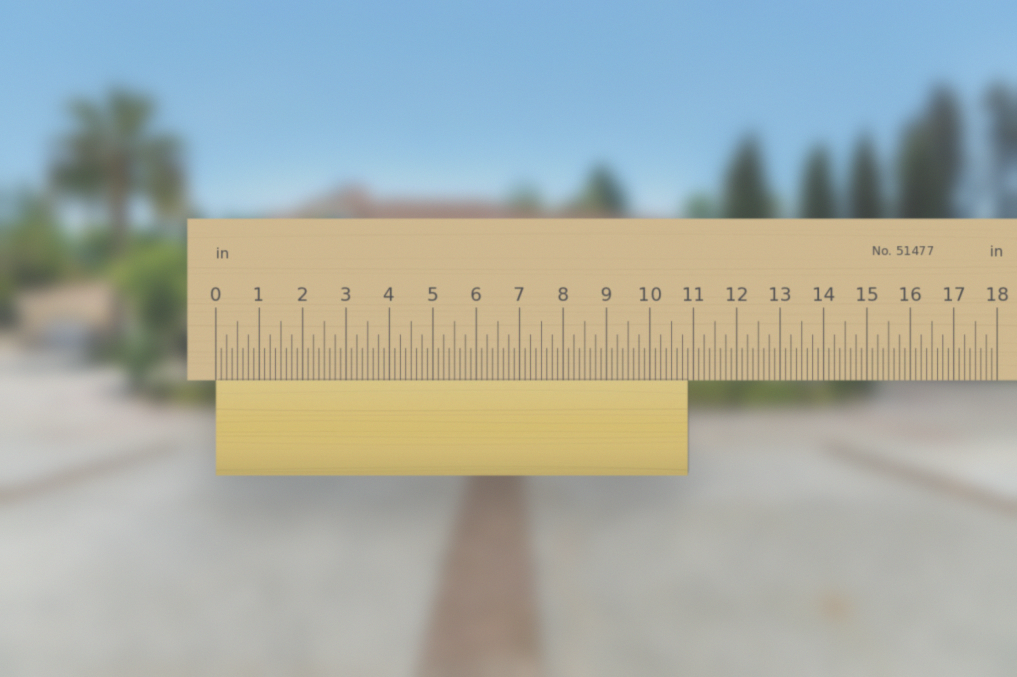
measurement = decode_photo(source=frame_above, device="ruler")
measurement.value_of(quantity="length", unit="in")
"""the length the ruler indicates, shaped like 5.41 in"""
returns 10.875 in
